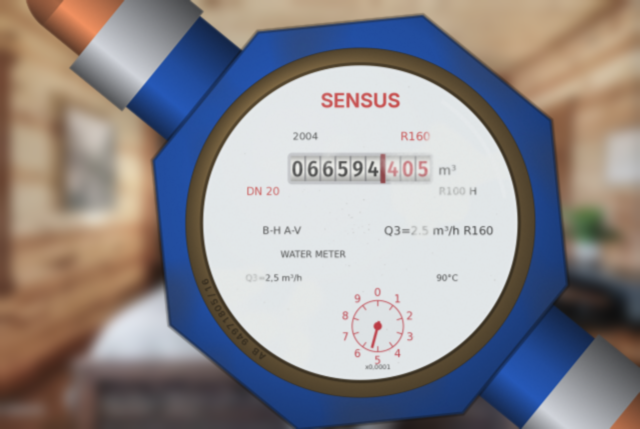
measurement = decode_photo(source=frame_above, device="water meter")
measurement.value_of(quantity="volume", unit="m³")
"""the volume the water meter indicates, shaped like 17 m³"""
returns 66594.4055 m³
